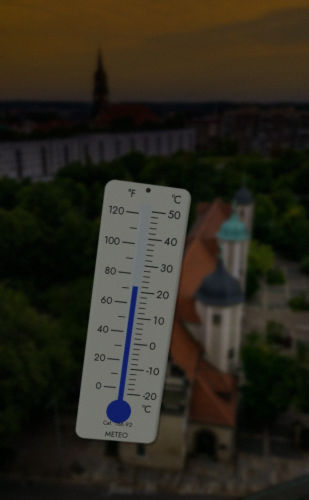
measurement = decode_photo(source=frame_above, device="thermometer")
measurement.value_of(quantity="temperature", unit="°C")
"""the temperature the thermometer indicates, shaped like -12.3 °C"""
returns 22 °C
